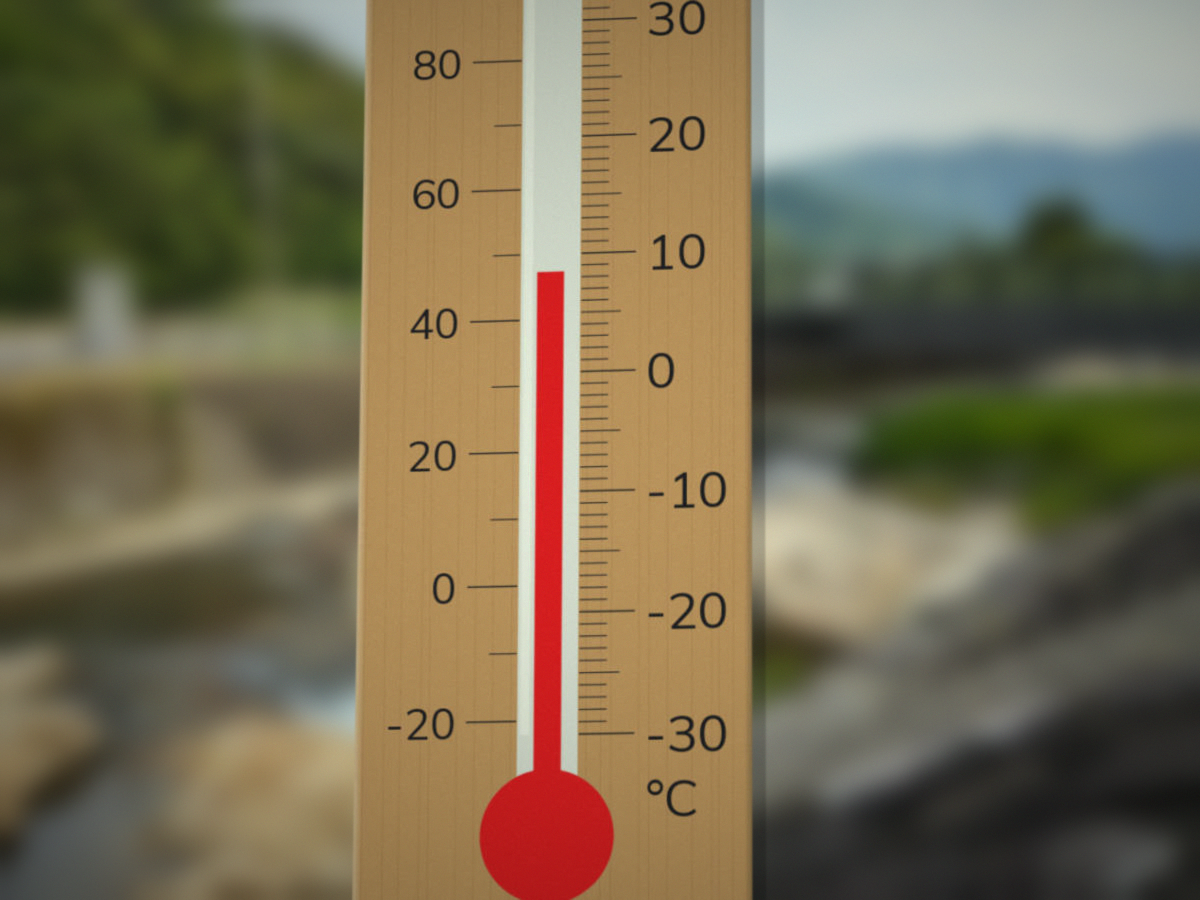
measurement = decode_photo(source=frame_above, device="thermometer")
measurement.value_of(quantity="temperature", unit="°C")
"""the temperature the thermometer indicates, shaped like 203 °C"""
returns 8.5 °C
